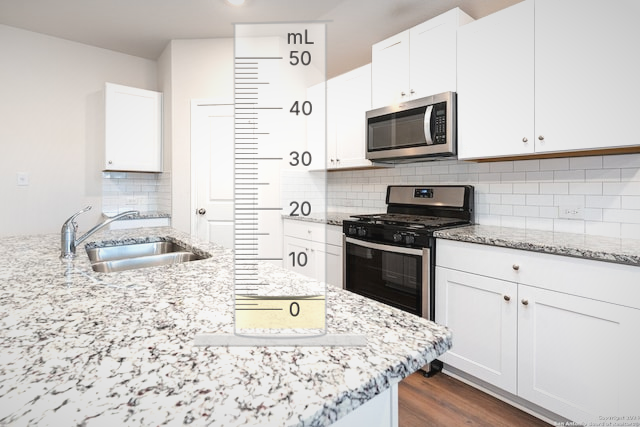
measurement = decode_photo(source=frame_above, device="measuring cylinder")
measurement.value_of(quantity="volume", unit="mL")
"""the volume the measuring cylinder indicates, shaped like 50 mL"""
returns 2 mL
